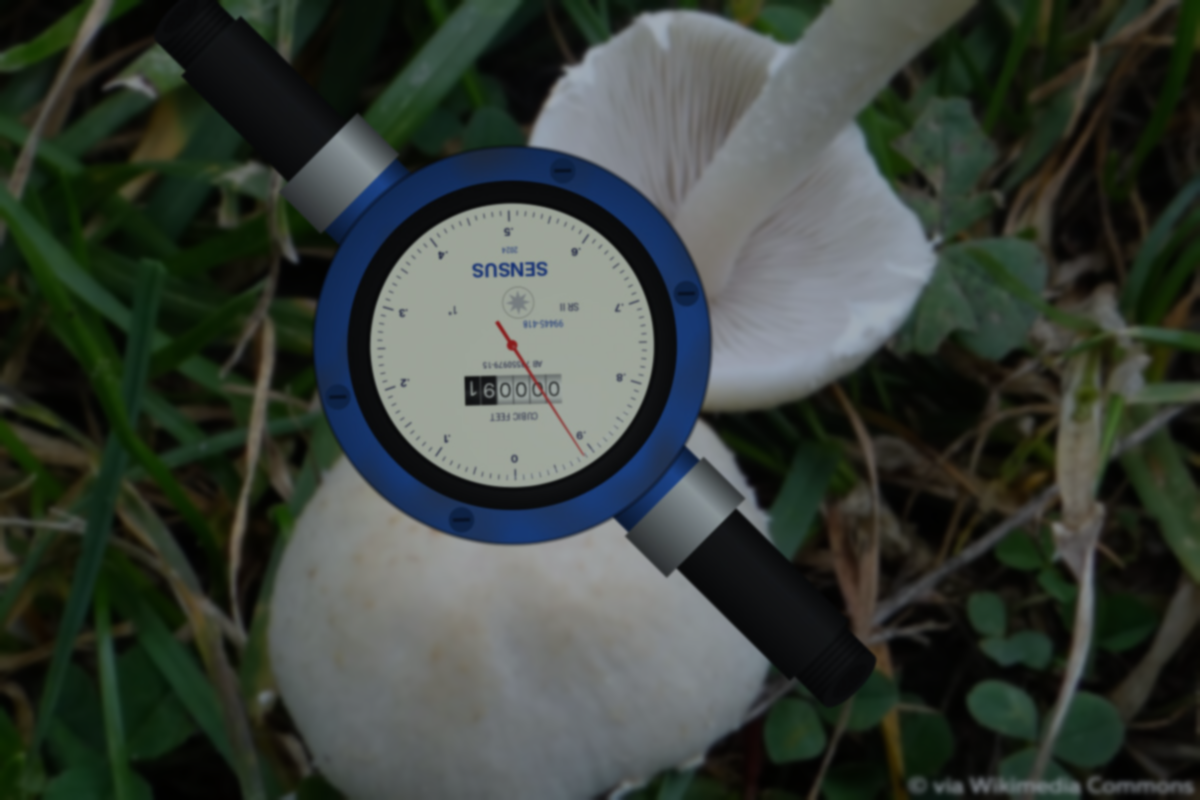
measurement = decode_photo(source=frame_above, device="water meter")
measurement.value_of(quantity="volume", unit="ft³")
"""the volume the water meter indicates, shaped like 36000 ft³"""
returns 90.91 ft³
